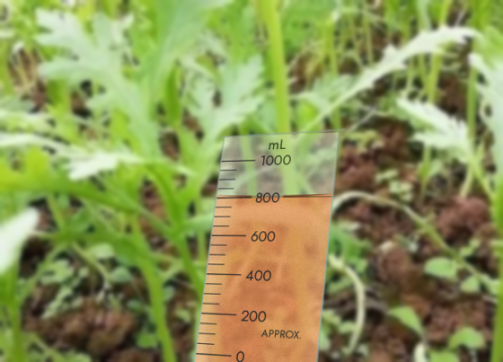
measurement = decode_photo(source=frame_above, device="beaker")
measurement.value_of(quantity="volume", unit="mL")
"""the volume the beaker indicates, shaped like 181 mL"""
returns 800 mL
